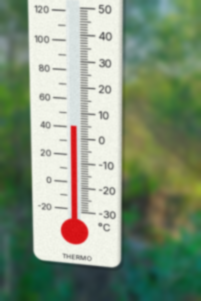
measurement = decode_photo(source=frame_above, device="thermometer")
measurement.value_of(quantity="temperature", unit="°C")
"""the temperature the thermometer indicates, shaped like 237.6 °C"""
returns 5 °C
